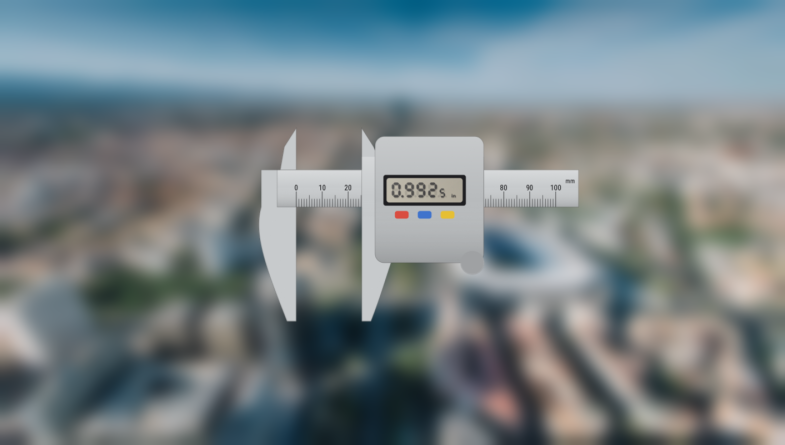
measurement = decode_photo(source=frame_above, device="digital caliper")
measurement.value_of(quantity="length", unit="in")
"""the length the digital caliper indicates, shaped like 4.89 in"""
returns 0.9925 in
